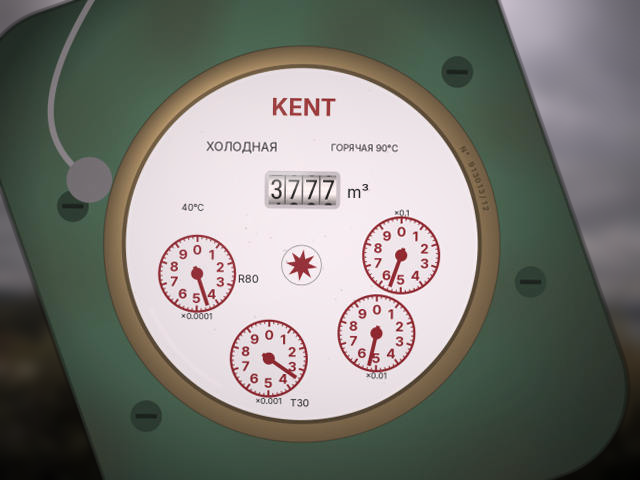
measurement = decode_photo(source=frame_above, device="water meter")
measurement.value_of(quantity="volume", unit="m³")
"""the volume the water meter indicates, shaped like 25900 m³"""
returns 3777.5534 m³
